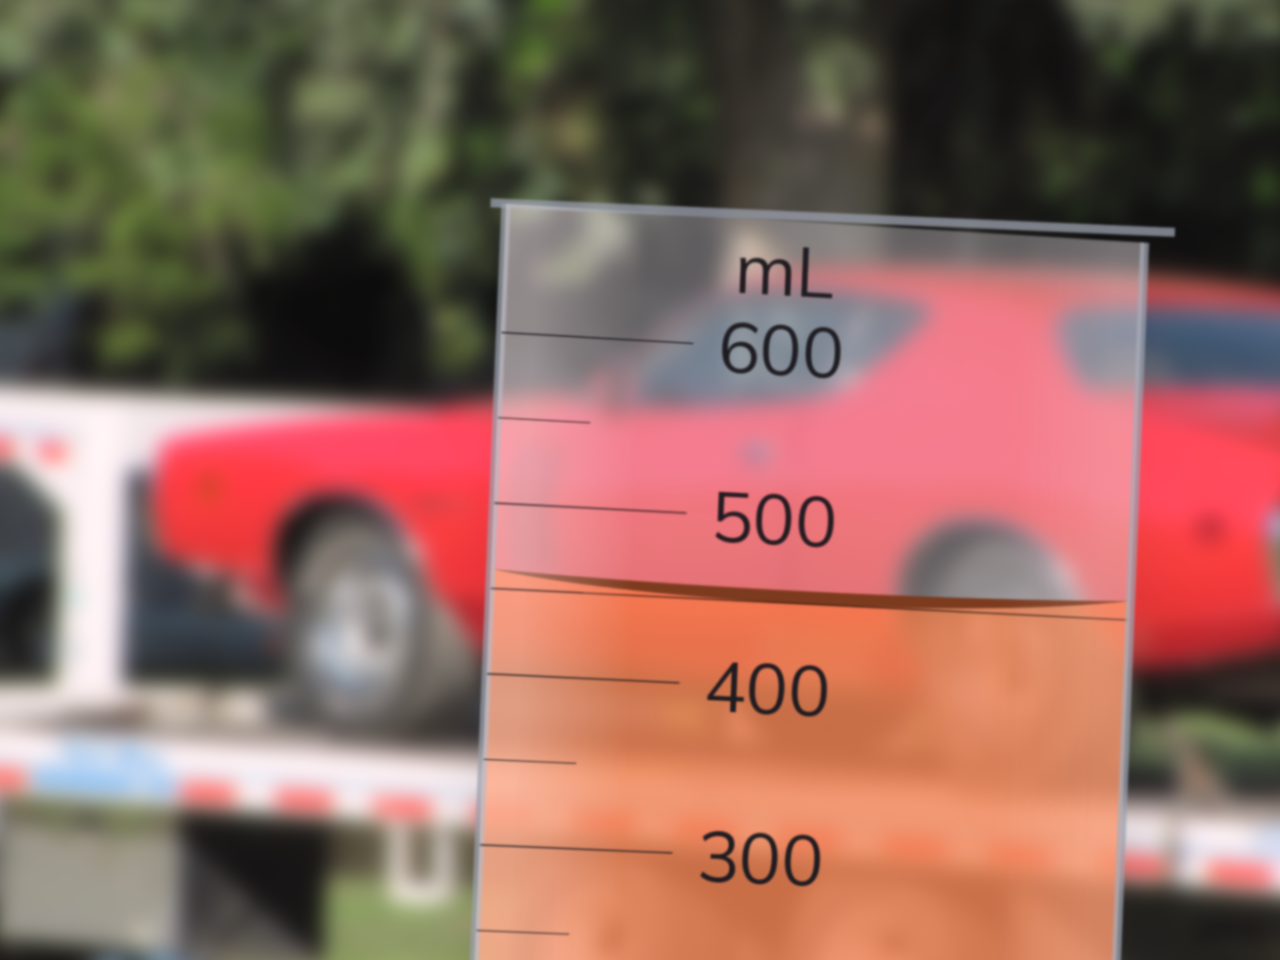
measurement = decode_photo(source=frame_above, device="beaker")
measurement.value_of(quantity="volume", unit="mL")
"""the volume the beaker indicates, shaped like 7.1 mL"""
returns 450 mL
